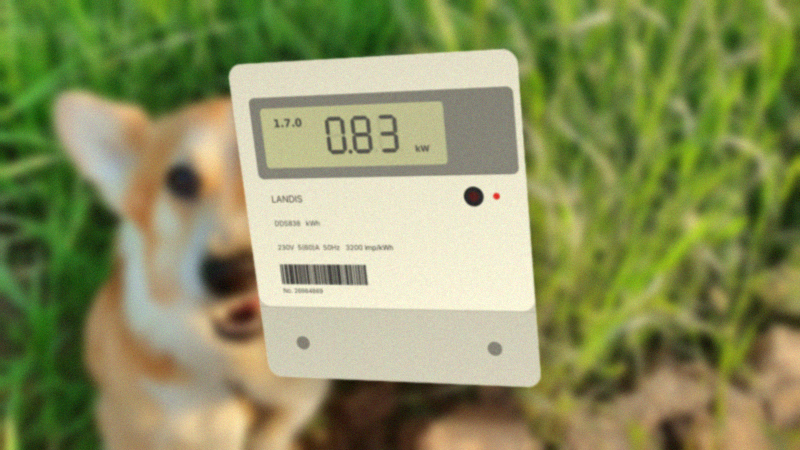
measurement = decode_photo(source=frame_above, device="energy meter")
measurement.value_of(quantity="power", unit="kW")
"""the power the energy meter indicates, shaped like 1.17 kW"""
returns 0.83 kW
